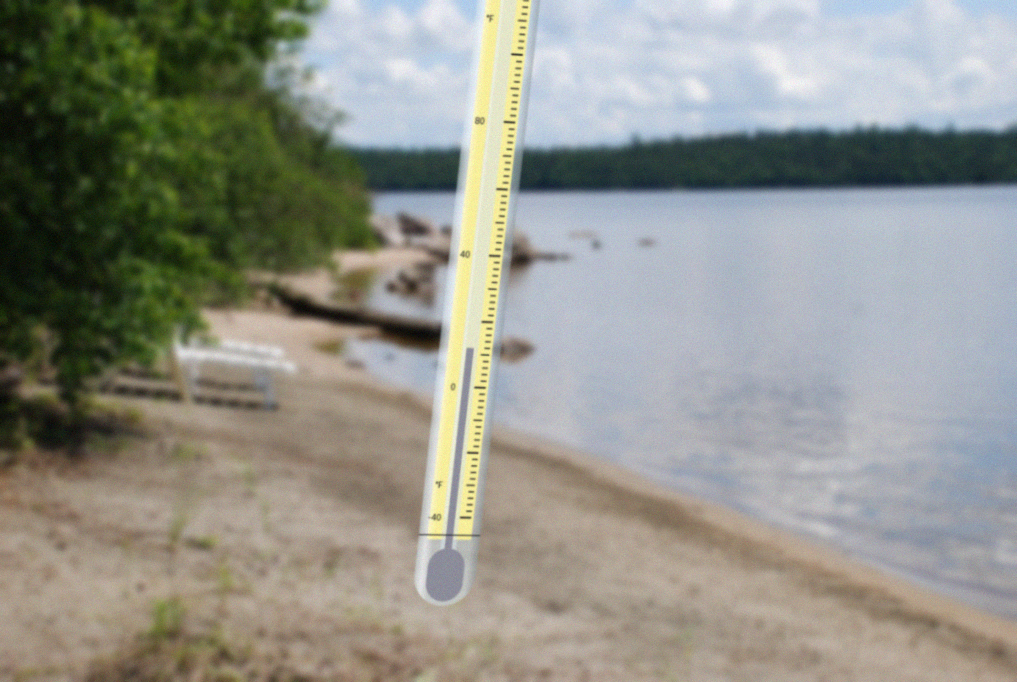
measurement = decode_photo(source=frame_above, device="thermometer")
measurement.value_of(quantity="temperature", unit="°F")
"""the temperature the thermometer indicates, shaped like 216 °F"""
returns 12 °F
